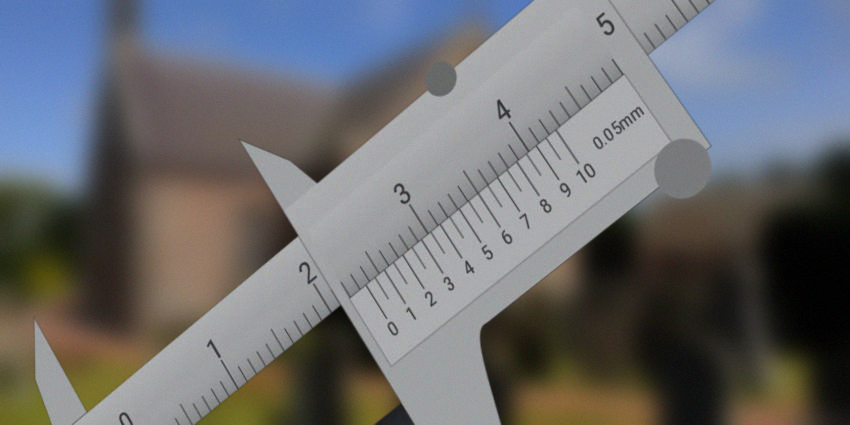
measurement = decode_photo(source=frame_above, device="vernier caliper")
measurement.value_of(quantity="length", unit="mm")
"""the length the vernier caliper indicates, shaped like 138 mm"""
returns 23.6 mm
